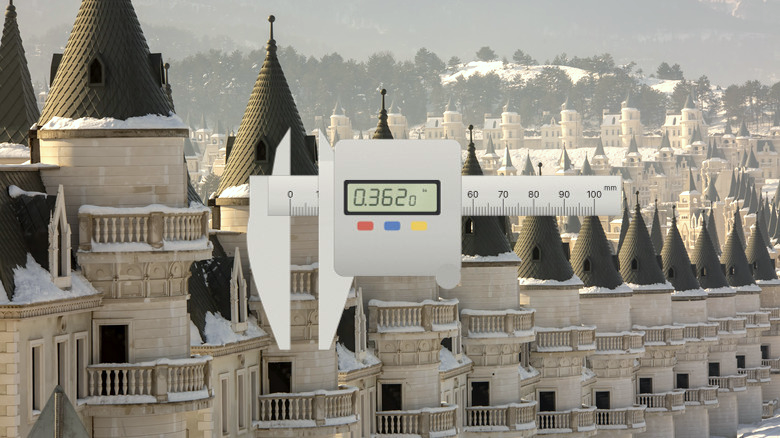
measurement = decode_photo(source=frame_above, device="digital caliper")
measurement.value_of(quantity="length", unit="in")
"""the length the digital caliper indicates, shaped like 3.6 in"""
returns 0.3620 in
